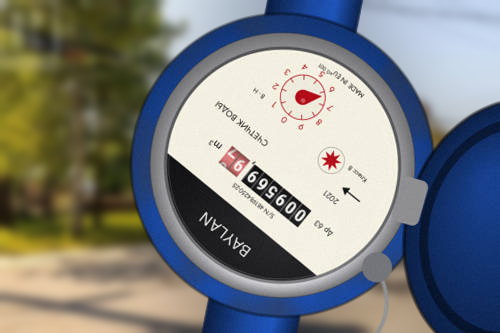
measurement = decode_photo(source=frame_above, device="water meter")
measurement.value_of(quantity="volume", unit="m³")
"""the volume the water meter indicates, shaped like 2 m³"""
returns 9569.966 m³
